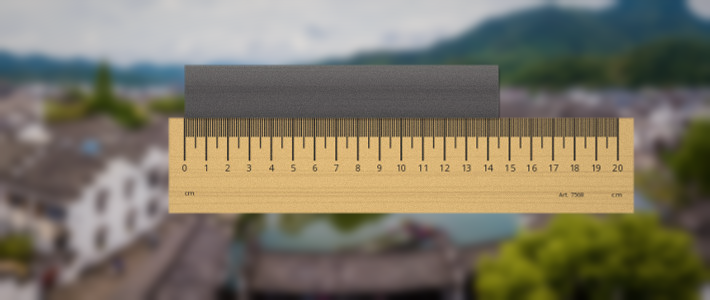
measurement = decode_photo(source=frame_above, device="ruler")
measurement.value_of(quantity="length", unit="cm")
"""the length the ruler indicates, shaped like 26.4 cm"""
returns 14.5 cm
